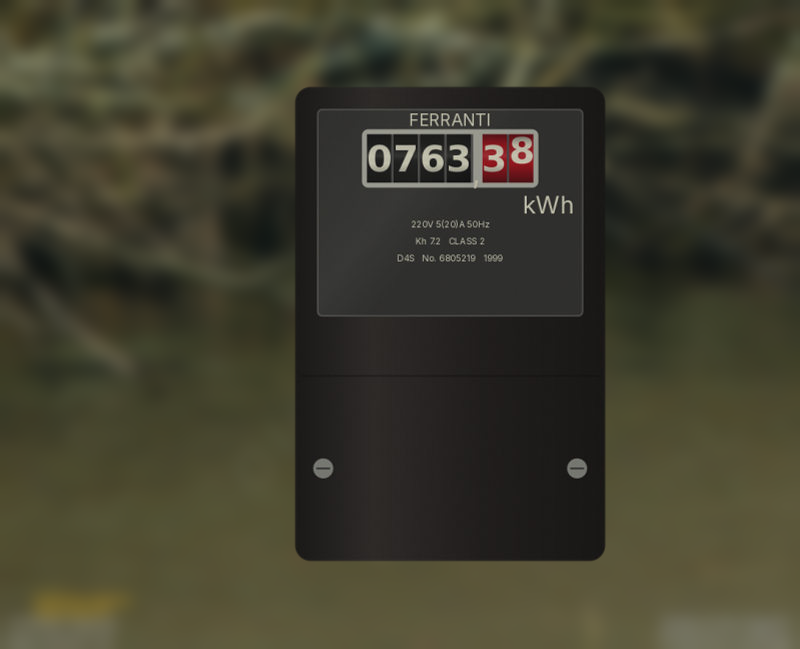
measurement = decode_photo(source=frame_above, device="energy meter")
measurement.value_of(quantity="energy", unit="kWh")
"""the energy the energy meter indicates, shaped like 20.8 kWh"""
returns 763.38 kWh
